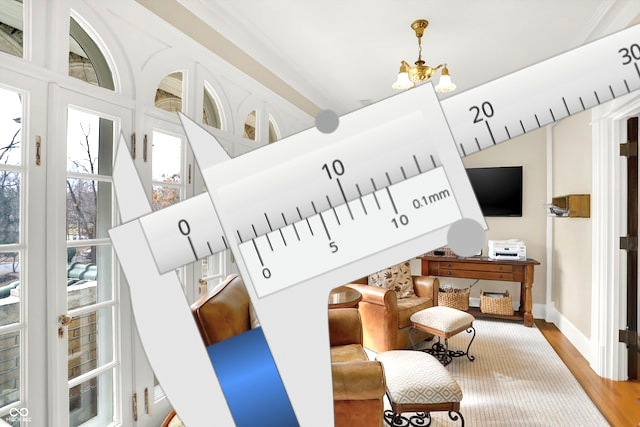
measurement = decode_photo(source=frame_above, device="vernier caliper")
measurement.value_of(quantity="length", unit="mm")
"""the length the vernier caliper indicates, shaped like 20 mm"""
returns 3.7 mm
